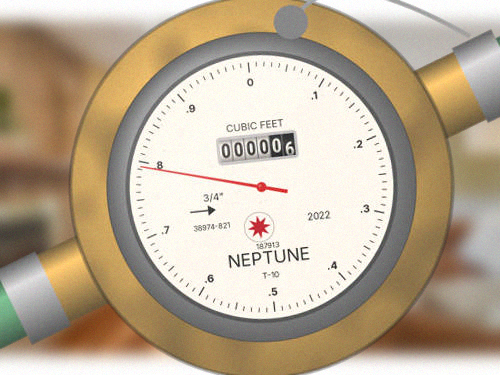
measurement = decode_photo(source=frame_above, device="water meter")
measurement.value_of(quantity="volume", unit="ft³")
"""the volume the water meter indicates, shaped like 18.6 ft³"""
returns 5.79 ft³
